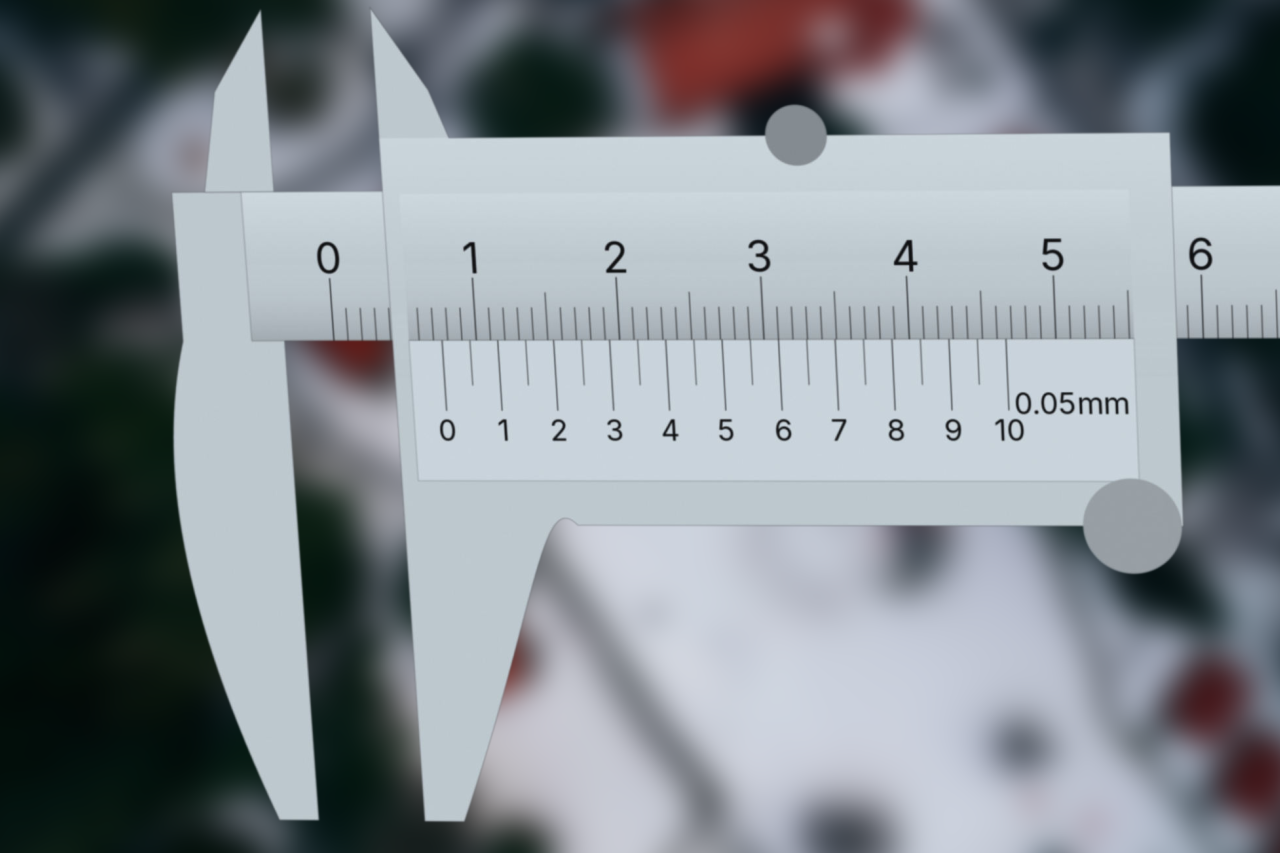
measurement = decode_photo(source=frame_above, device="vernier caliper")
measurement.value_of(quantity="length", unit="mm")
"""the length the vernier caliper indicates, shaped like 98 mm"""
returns 7.6 mm
